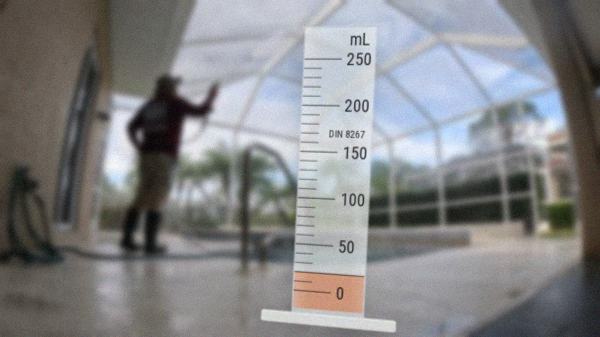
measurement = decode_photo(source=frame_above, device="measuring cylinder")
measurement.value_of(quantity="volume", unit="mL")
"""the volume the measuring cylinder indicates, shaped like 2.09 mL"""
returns 20 mL
